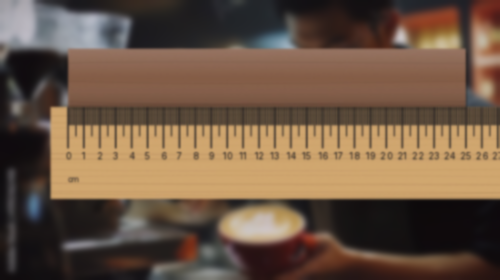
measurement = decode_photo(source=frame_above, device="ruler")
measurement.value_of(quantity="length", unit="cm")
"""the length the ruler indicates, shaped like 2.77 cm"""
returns 25 cm
